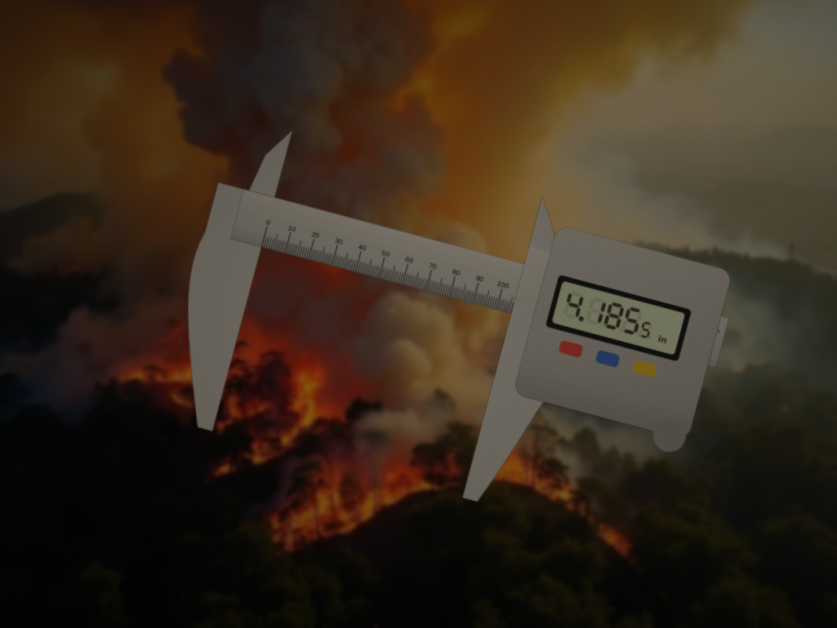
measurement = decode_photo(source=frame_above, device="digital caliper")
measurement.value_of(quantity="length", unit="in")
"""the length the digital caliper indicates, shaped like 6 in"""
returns 4.1855 in
